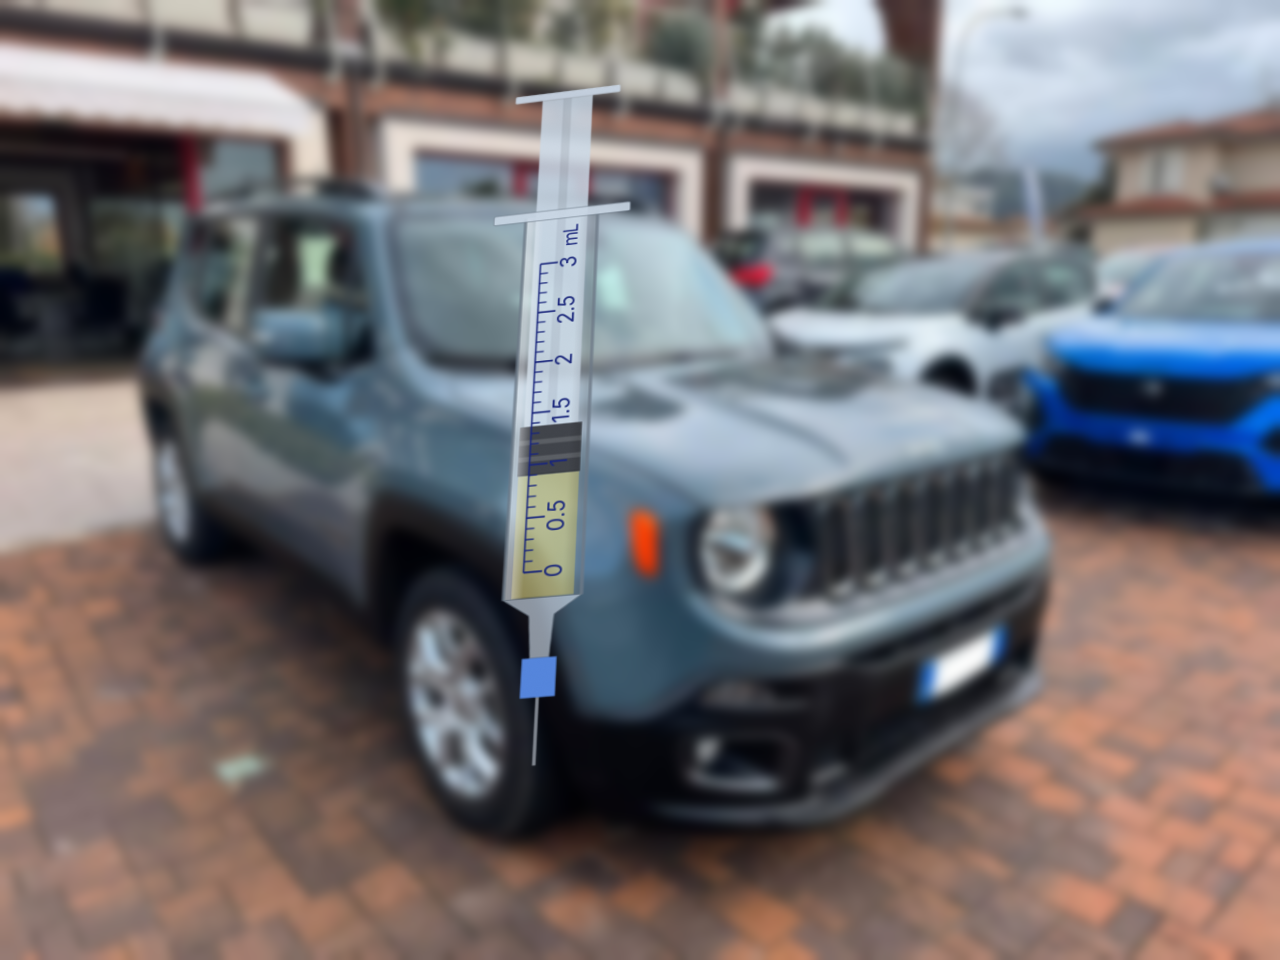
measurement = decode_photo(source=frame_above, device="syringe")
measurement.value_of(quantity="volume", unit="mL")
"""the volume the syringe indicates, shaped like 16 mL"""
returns 0.9 mL
